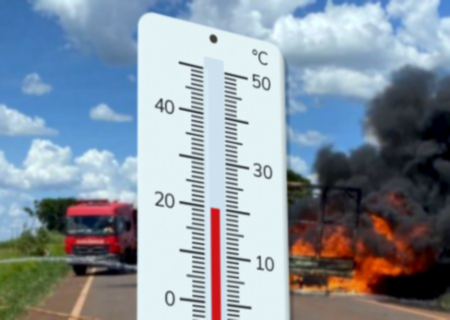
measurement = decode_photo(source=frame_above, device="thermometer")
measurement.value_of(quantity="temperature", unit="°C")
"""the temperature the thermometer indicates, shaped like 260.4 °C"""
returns 20 °C
